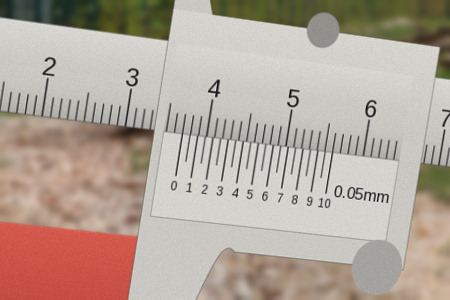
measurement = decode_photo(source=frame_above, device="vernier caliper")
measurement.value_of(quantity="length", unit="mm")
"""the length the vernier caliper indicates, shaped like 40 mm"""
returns 37.0 mm
